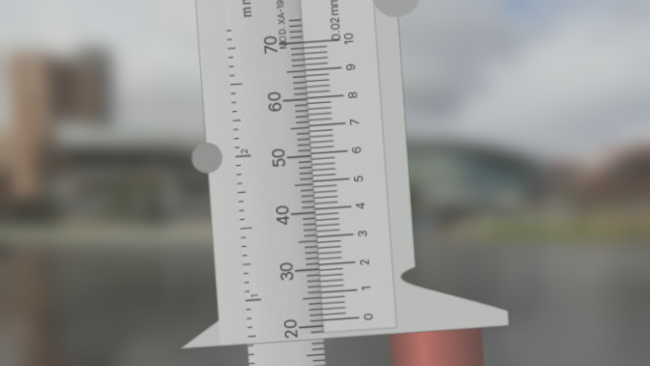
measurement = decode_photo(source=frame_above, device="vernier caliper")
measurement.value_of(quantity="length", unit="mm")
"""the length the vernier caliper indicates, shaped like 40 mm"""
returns 21.0 mm
